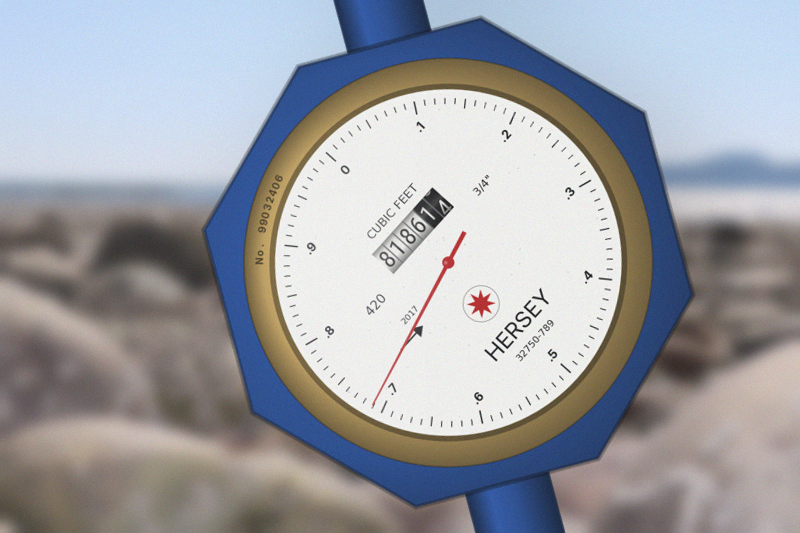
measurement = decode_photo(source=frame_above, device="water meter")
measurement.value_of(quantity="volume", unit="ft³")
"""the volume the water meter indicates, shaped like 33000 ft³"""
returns 818613.71 ft³
